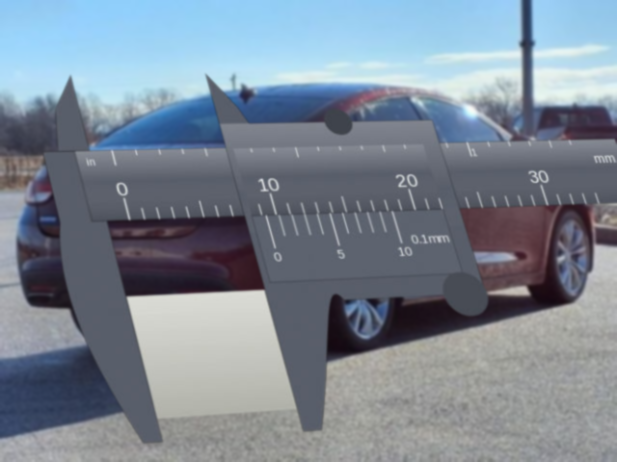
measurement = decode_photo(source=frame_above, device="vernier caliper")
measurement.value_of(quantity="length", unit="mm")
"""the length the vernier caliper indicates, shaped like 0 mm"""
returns 9.3 mm
